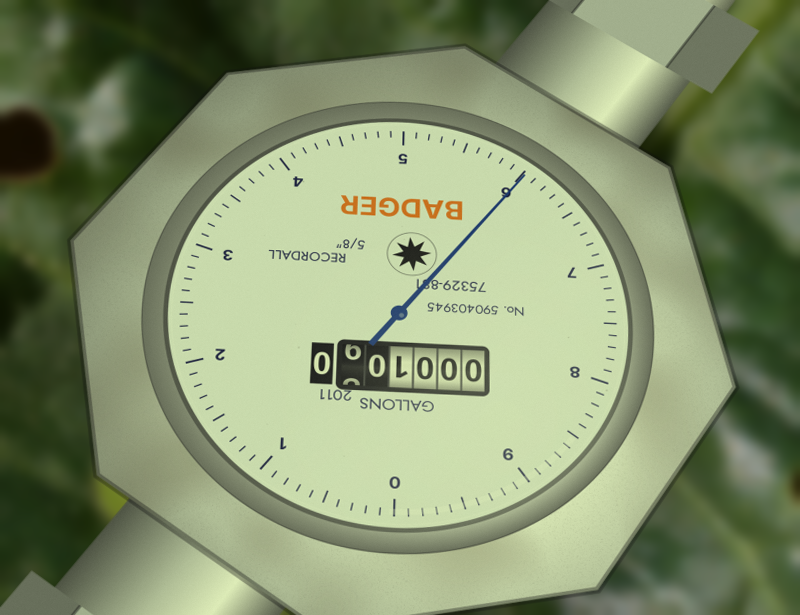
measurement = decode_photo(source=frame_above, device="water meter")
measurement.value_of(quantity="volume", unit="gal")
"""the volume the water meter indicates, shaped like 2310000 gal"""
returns 1086.0 gal
